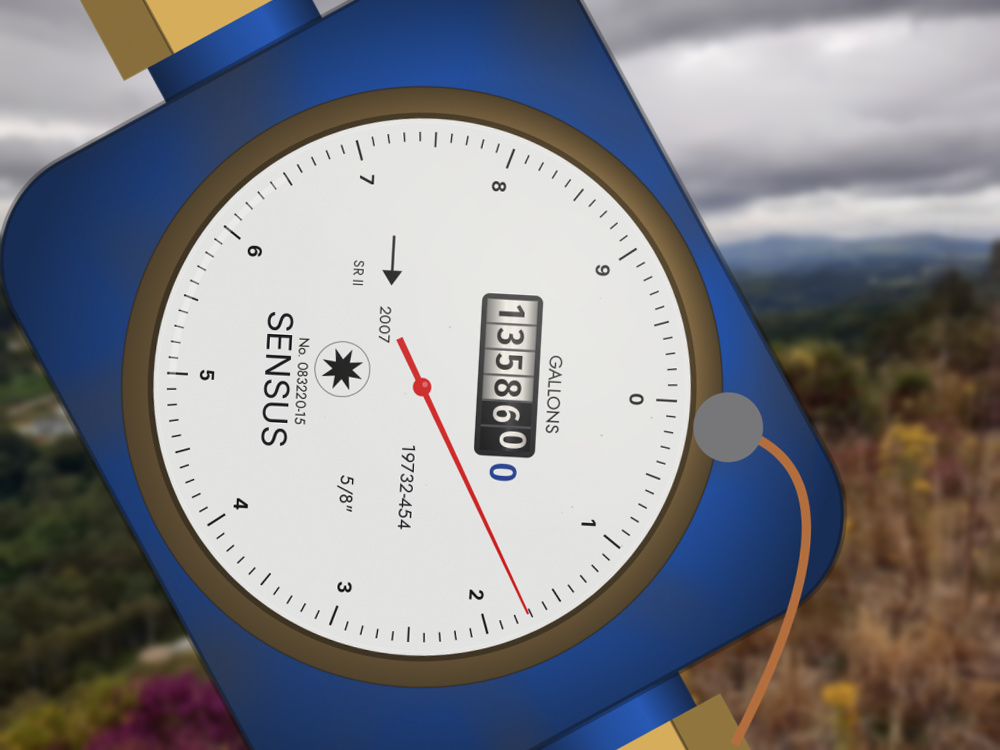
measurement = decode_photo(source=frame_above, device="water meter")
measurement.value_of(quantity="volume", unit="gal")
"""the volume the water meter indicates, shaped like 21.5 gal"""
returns 1358601.7 gal
